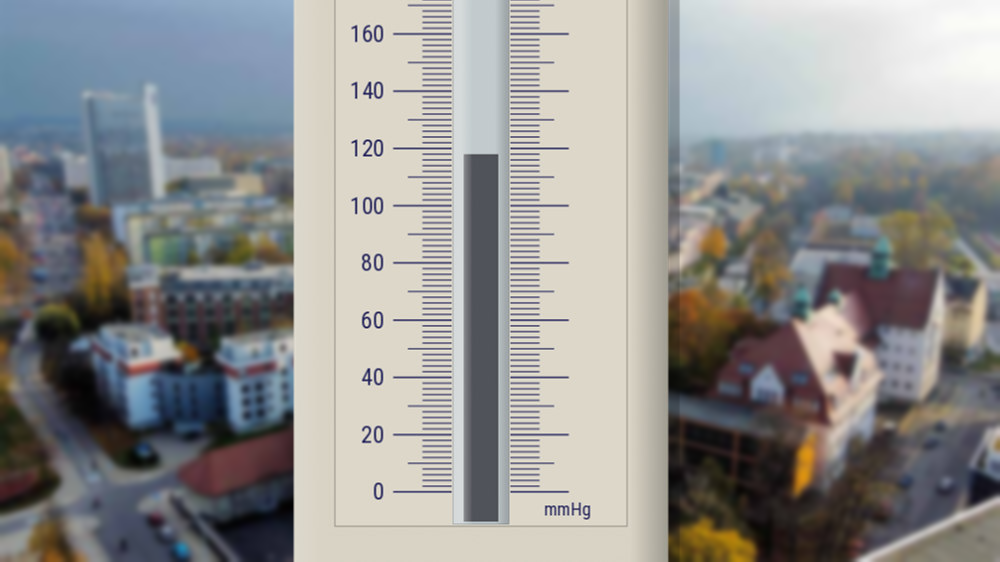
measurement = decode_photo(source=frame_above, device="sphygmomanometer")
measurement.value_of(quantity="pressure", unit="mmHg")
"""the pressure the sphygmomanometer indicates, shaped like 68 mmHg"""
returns 118 mmHg
